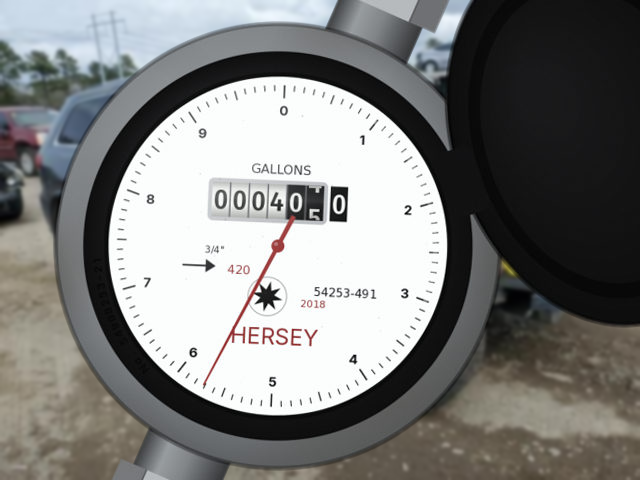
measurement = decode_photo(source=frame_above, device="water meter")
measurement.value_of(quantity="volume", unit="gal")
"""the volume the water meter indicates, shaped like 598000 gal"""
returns 4045.7 gal
